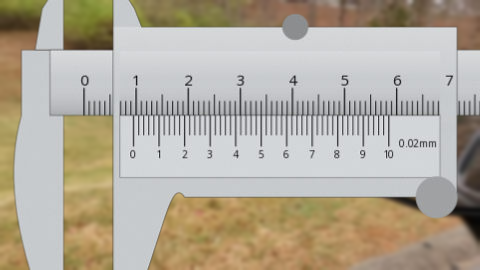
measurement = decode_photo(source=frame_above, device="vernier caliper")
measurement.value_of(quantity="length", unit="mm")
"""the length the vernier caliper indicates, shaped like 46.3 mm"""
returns 9.5 mm
